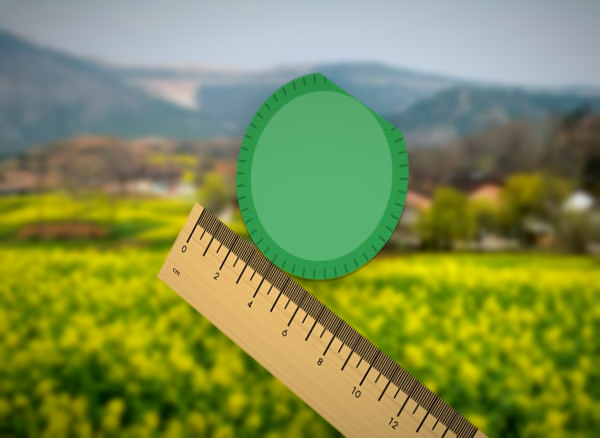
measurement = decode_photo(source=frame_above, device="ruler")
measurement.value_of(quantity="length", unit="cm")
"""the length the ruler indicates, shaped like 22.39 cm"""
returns 8 cm
